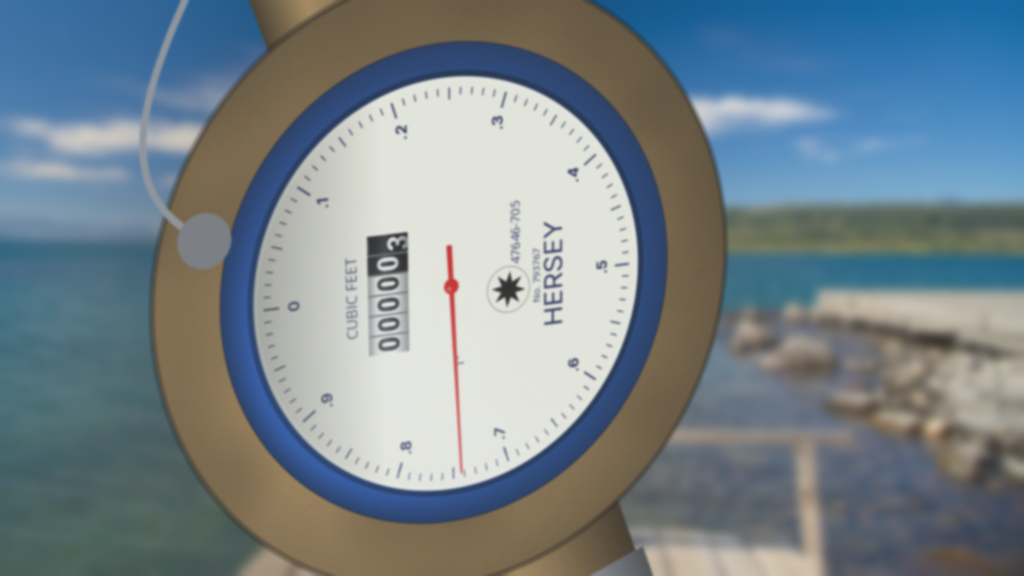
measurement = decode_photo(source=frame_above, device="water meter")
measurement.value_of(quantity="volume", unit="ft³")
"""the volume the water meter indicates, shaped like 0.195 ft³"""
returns 2.74 ft³
